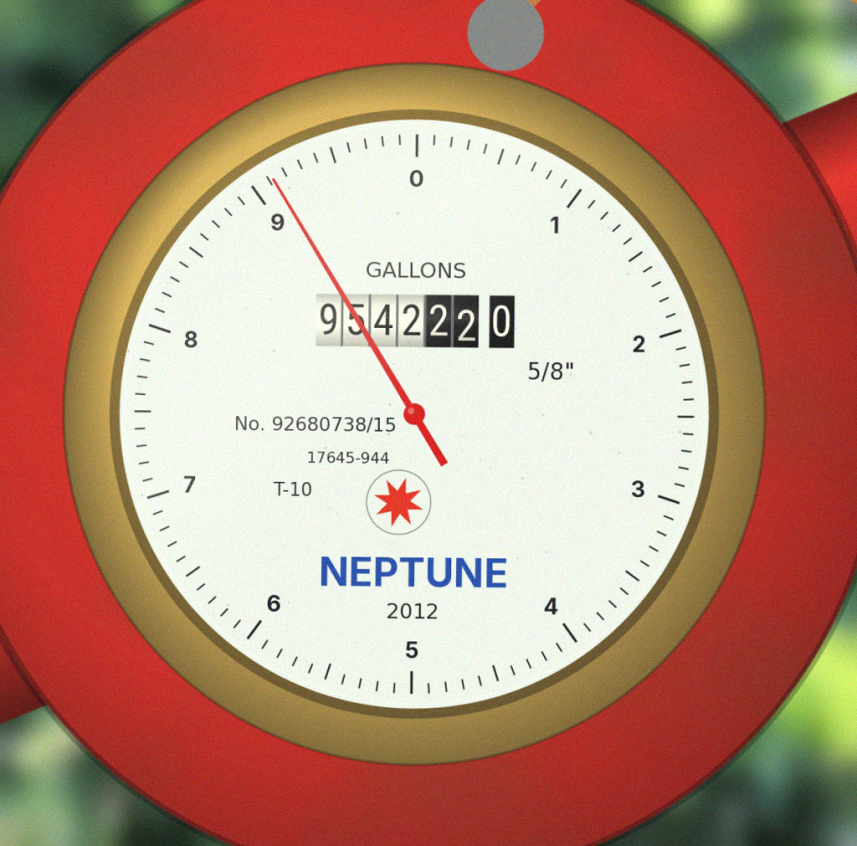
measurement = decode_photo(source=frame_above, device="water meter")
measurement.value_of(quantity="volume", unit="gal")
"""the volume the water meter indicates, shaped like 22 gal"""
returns 9542219.1 gal
